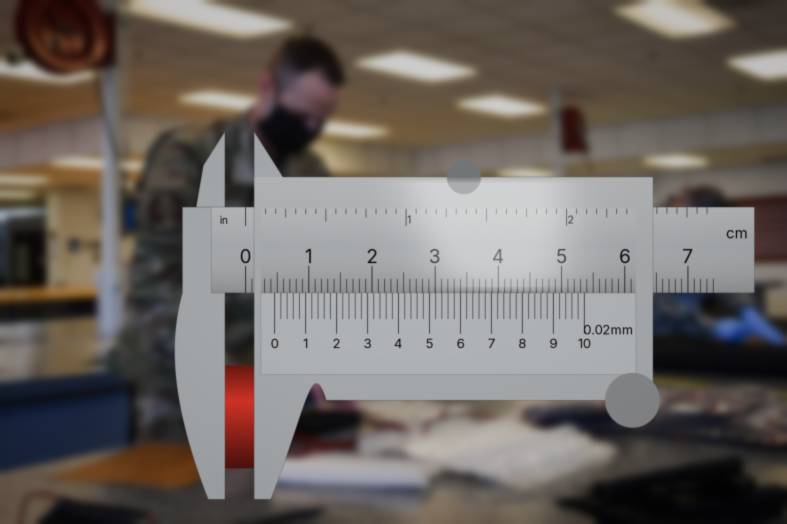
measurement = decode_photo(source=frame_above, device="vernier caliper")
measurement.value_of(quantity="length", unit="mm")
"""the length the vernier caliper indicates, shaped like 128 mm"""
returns 4.6 mm
